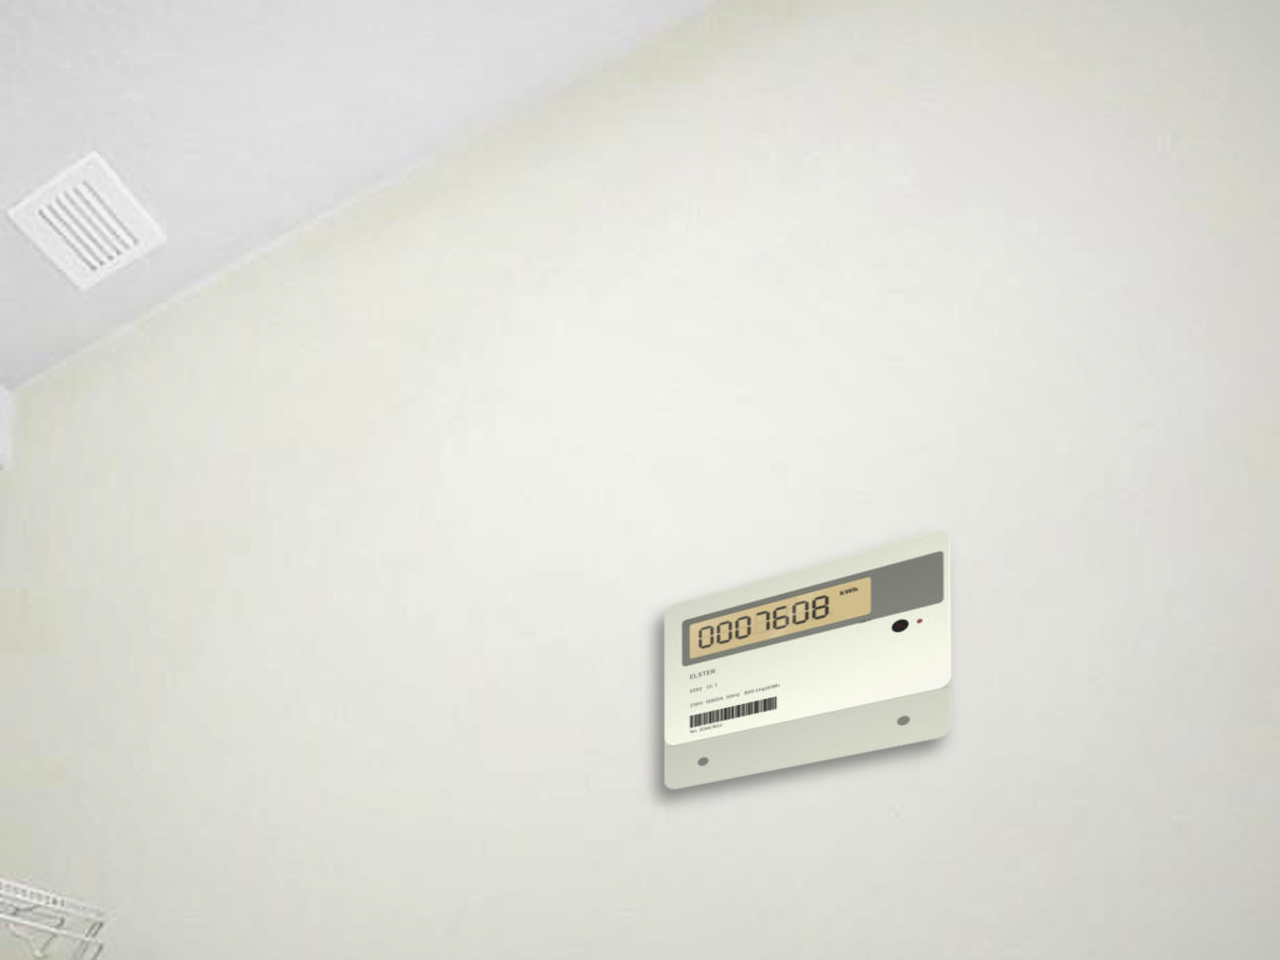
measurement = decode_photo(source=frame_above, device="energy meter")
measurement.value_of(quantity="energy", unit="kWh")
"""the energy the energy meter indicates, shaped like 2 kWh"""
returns 7608 kWh
